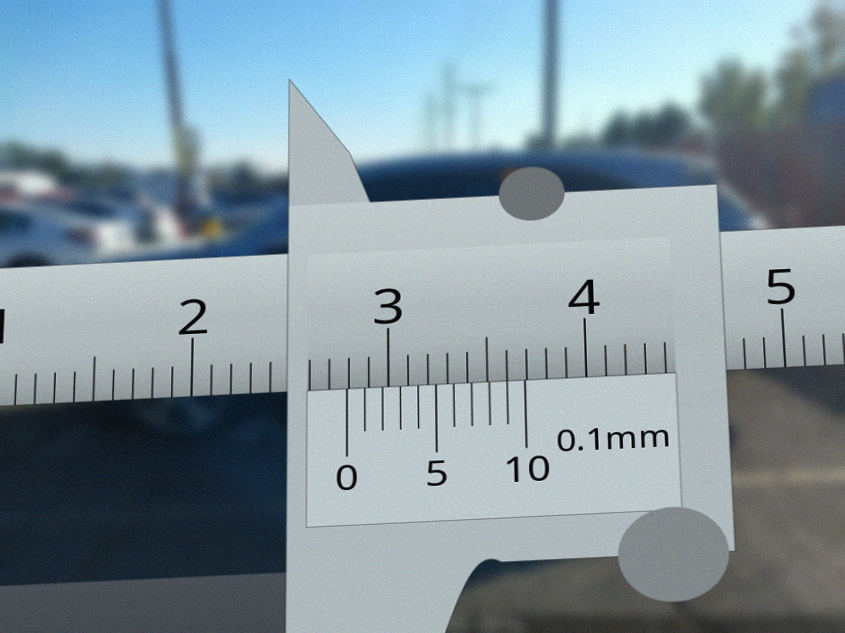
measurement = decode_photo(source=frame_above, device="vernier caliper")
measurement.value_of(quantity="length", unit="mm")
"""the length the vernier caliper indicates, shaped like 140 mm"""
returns 27.9 mm
